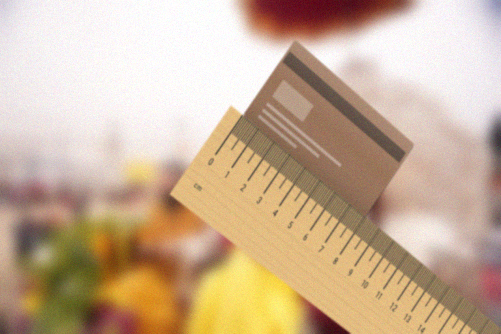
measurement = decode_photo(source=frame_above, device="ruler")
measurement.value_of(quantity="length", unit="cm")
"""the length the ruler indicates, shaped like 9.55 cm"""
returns 8 cm
